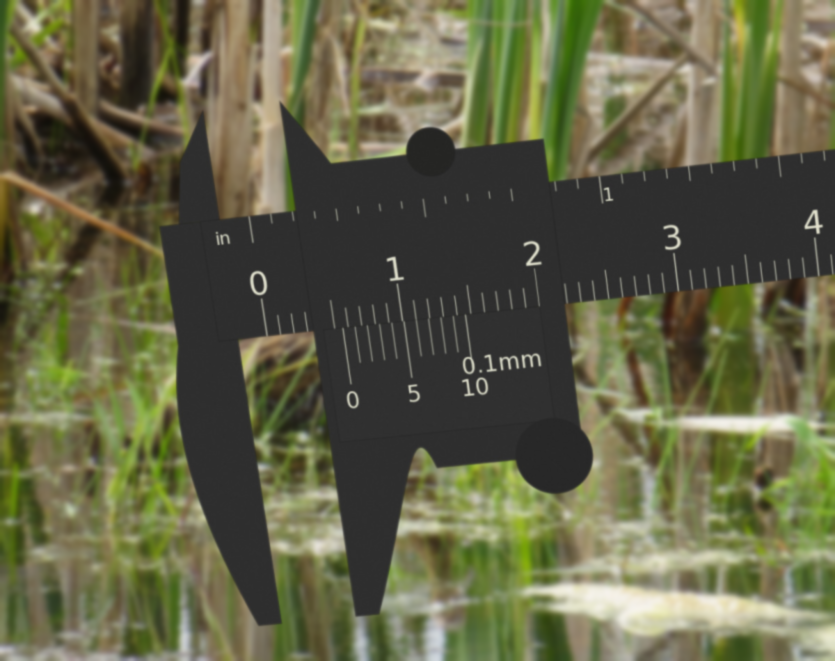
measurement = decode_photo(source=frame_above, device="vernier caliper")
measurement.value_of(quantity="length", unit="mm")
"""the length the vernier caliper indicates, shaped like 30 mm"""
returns 5.6 mm
